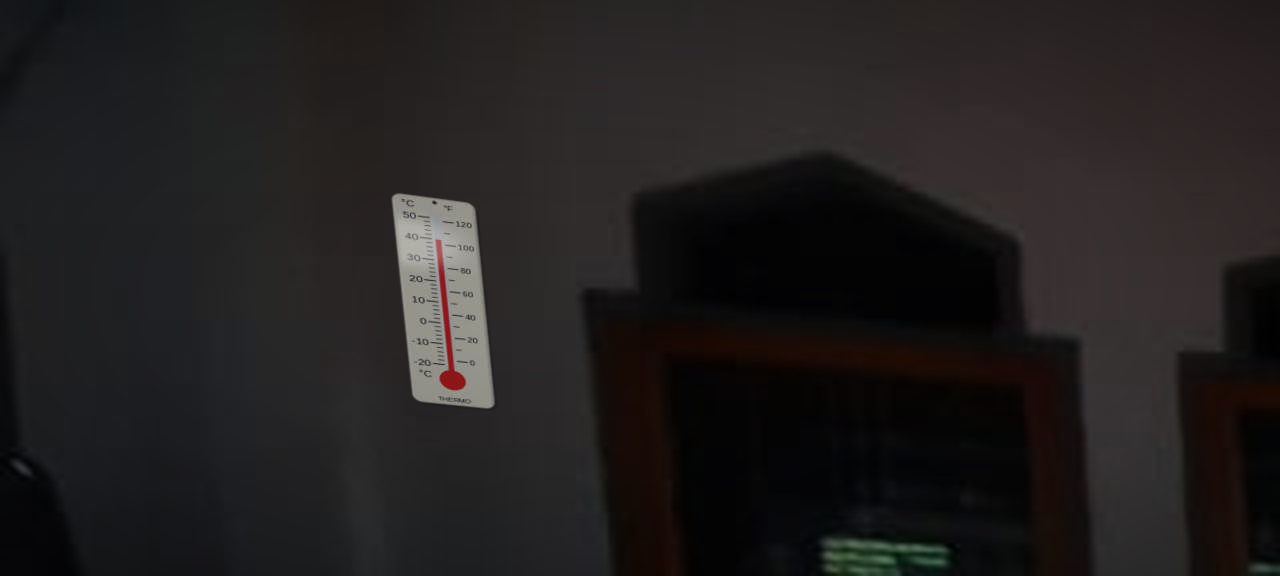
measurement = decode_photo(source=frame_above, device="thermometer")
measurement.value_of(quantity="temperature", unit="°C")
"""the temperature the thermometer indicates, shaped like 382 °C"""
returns 40 °C
